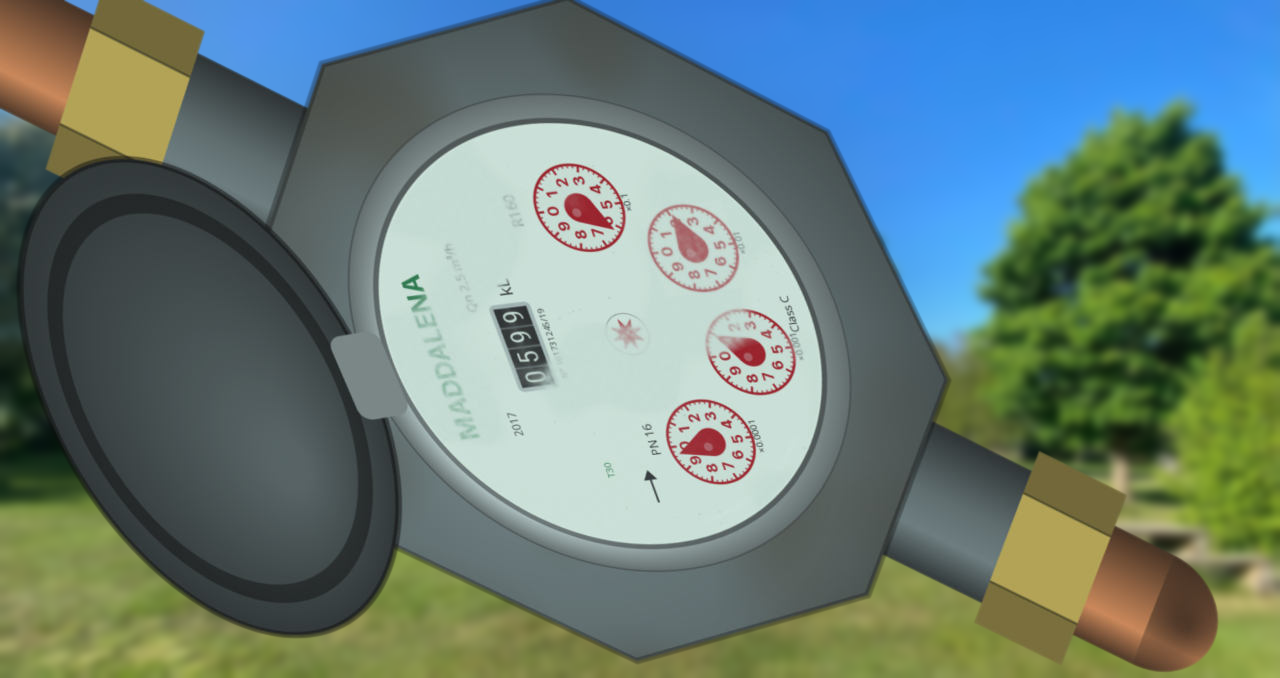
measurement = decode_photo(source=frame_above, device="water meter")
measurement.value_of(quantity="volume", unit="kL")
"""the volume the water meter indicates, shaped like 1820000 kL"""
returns 599.6209 kL
